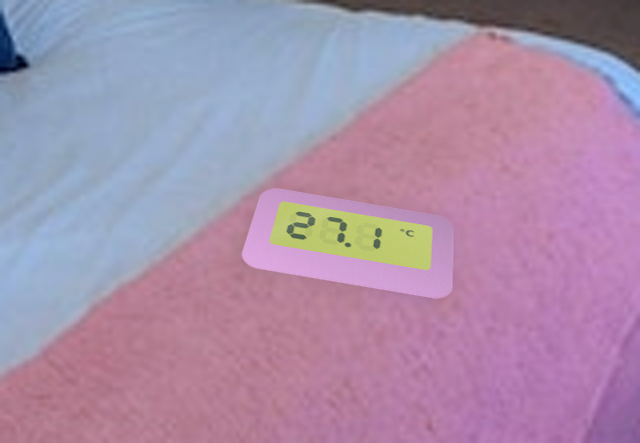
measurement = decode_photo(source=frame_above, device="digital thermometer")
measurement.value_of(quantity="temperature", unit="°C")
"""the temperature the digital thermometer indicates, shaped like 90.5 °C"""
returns 27.1 °C
